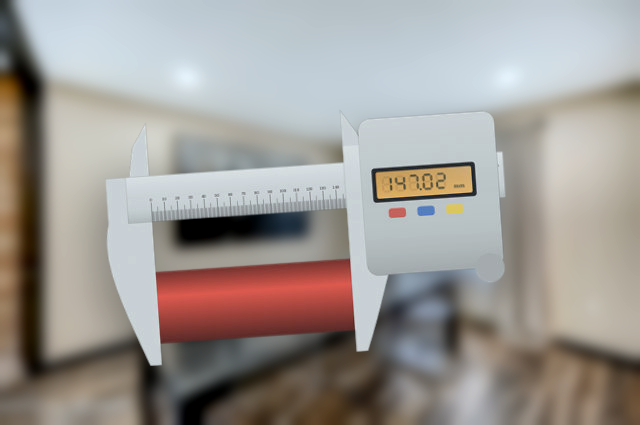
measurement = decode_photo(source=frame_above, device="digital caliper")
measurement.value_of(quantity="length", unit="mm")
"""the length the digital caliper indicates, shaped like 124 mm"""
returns 147.02 mm
